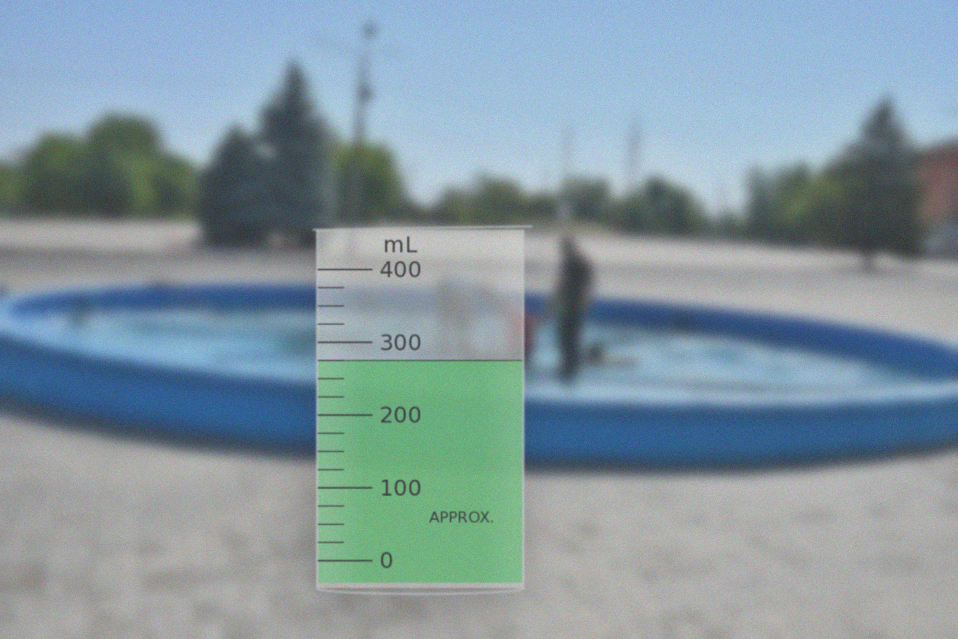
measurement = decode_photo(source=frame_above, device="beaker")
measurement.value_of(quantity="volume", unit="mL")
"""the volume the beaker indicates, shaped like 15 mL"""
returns 275 mL
